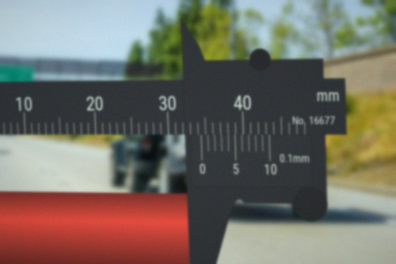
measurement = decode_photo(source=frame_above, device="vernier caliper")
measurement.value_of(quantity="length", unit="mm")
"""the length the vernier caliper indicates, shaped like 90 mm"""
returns 34.4 mm
